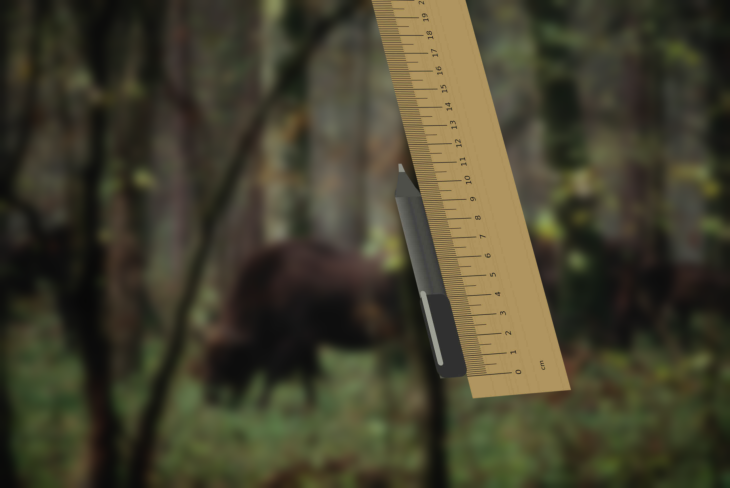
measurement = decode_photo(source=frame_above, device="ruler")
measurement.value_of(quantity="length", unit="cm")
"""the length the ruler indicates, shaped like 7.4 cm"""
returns 11 cm
